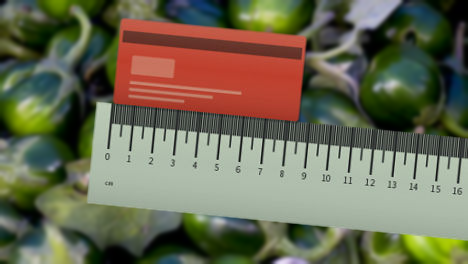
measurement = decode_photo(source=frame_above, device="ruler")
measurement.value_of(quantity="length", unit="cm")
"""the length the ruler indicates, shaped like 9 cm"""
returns 8.5 cm
